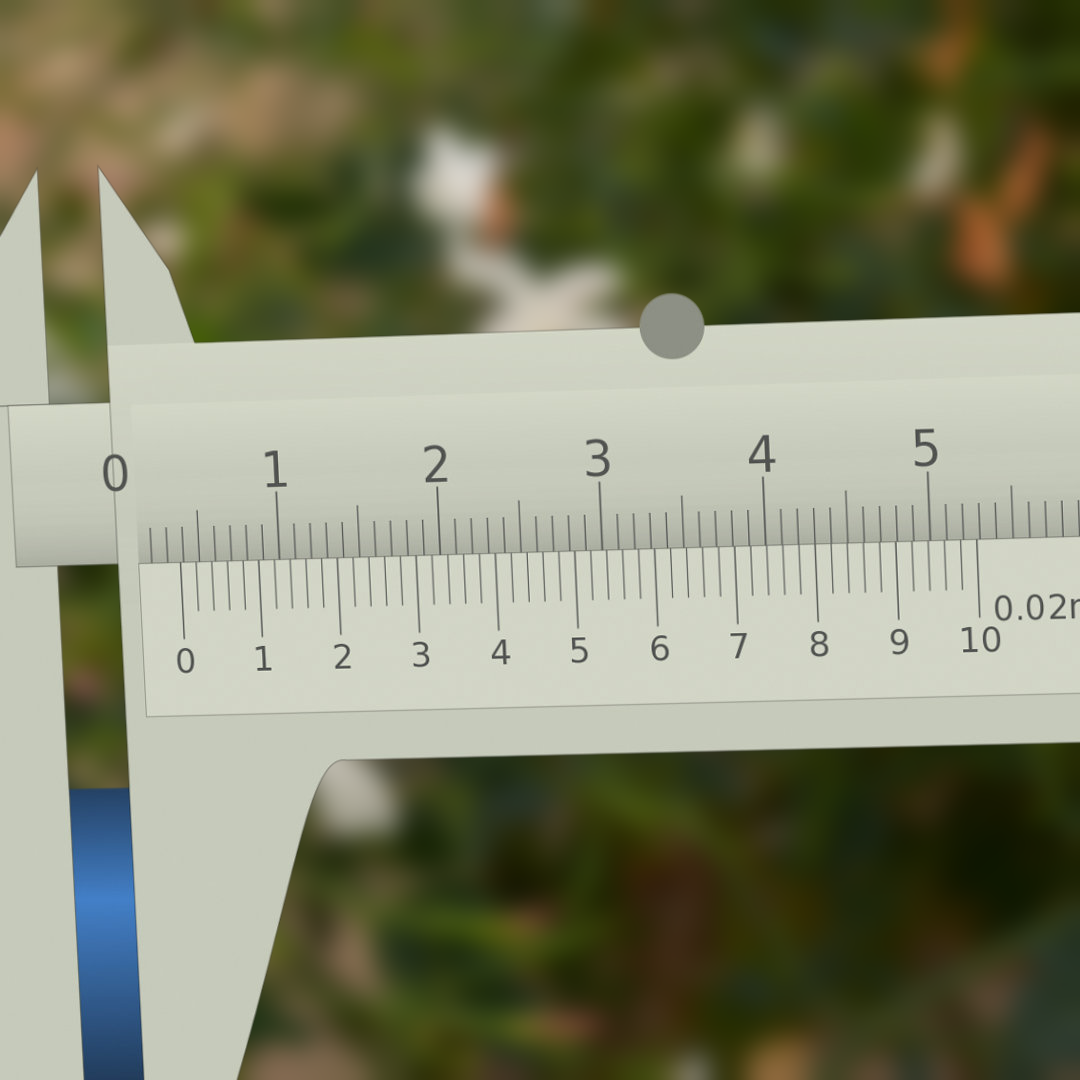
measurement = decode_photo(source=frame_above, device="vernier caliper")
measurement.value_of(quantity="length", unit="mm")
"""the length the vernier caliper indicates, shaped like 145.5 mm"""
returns 3.8 mm
